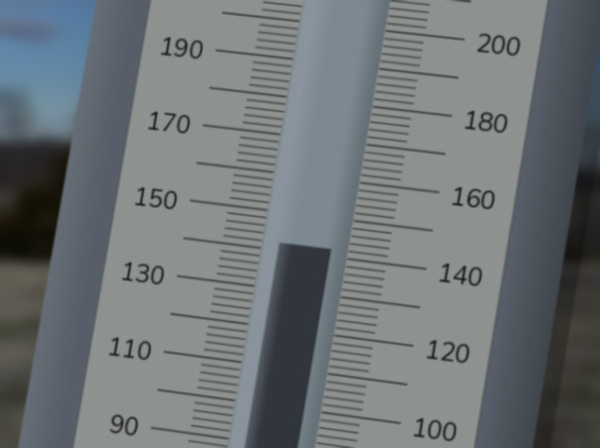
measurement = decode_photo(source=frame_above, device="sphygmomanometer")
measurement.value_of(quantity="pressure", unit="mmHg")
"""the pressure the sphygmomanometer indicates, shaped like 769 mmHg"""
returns 142 mmHg
